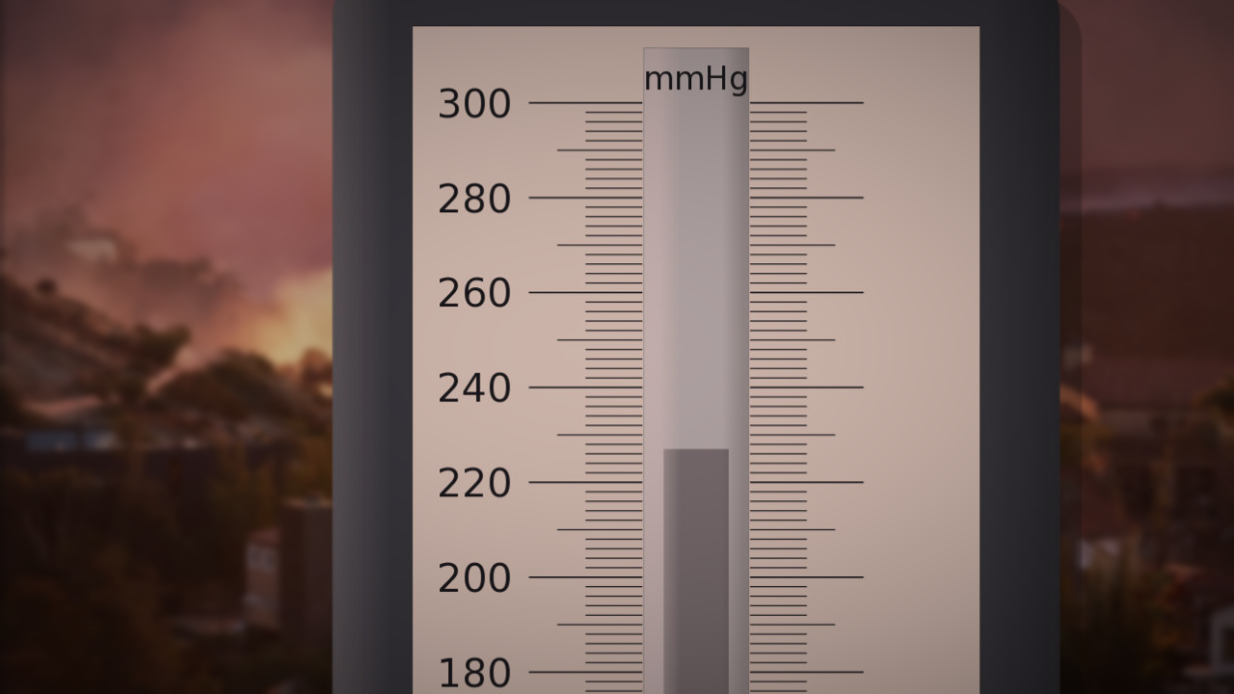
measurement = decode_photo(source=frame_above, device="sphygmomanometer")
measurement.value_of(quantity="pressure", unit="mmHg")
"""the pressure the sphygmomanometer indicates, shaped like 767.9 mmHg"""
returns 227 mmHg
